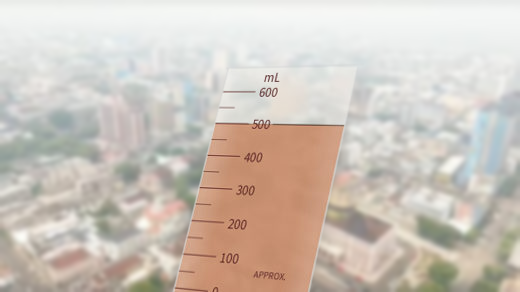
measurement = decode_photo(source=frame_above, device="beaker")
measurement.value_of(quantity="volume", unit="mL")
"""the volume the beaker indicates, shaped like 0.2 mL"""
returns 500 mL
